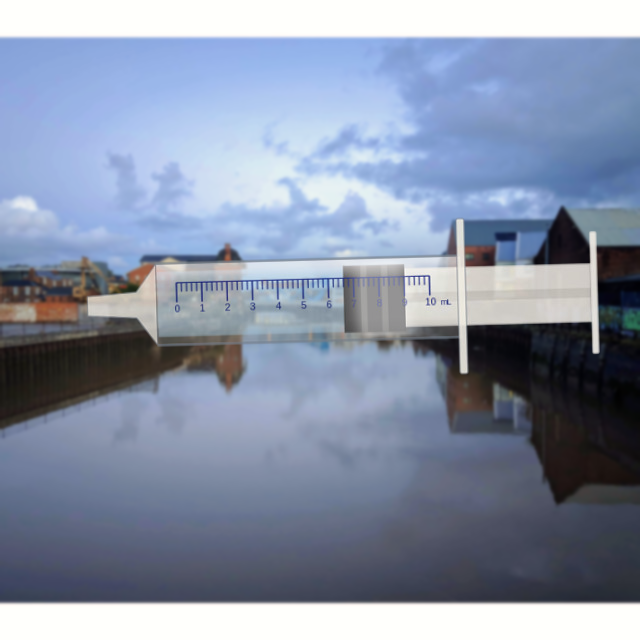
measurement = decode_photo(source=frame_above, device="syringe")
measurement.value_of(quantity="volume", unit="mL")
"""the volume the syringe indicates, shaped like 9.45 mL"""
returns 6.6 mL
